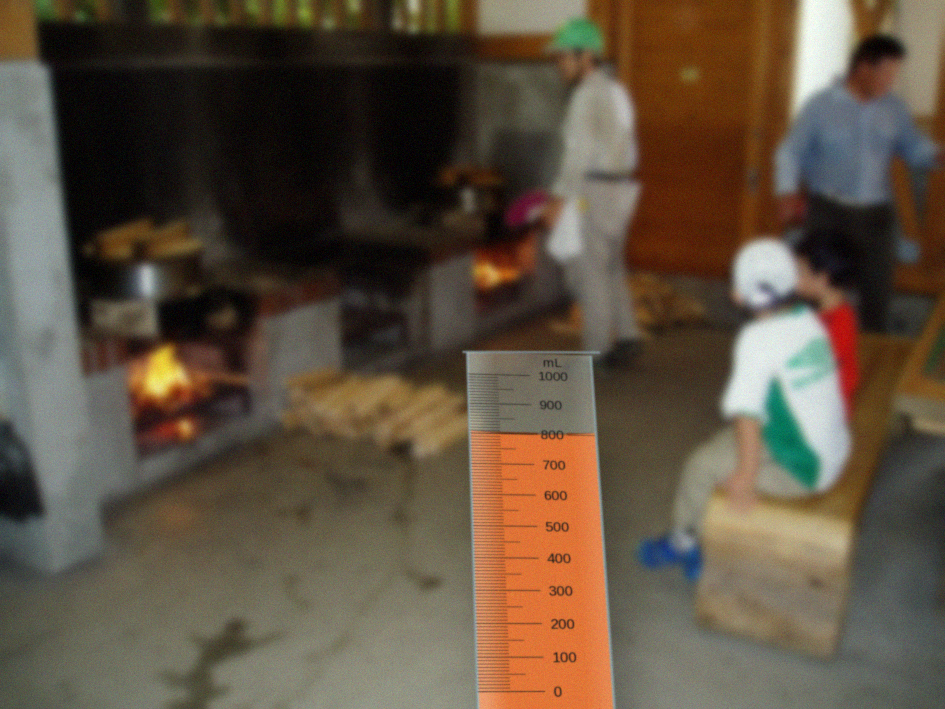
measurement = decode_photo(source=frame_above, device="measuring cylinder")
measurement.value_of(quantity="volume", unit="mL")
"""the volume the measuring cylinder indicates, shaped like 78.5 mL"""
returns 800 mL
